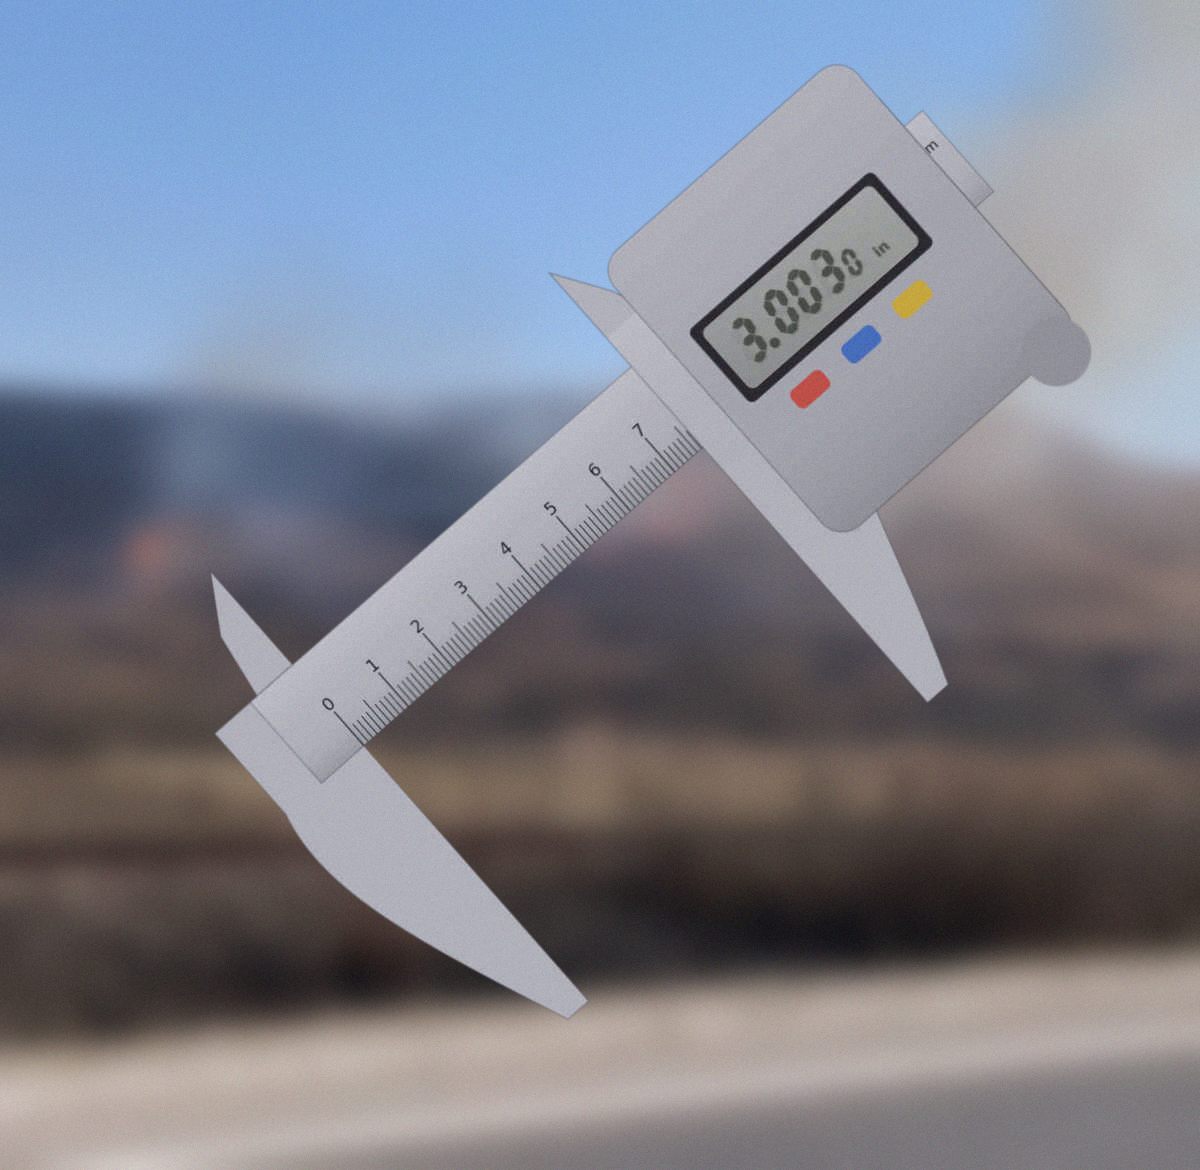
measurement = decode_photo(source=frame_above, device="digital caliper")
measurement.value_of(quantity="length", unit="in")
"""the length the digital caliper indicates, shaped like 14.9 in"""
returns 3.0030 in
